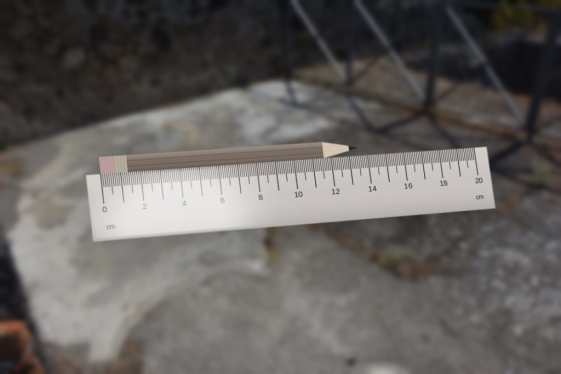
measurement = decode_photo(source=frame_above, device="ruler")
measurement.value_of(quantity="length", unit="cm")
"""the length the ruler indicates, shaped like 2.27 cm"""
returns 13.5 cm
